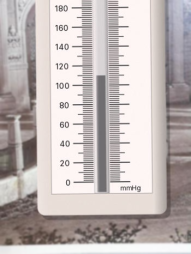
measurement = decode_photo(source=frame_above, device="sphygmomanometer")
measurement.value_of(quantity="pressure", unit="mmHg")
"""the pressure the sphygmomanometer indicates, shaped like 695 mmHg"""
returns 110 mmHg
